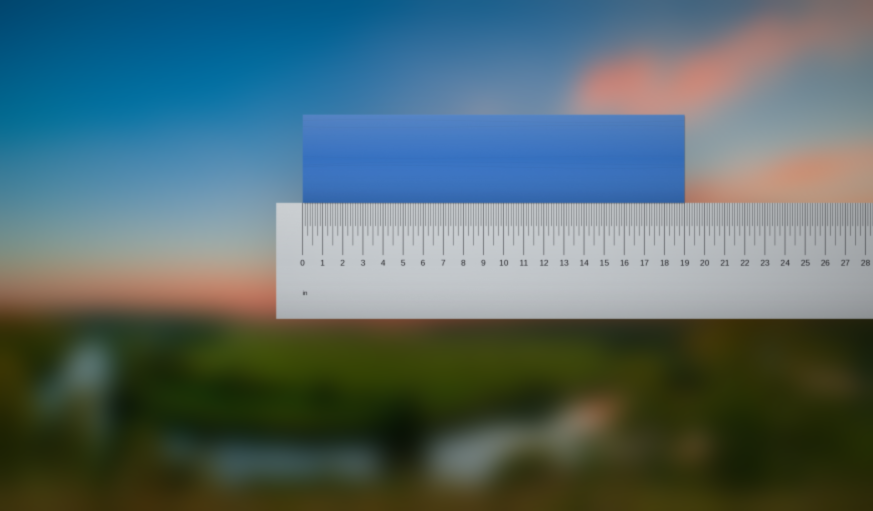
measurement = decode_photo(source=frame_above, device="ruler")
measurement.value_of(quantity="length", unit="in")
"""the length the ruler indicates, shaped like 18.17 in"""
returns 19 in
